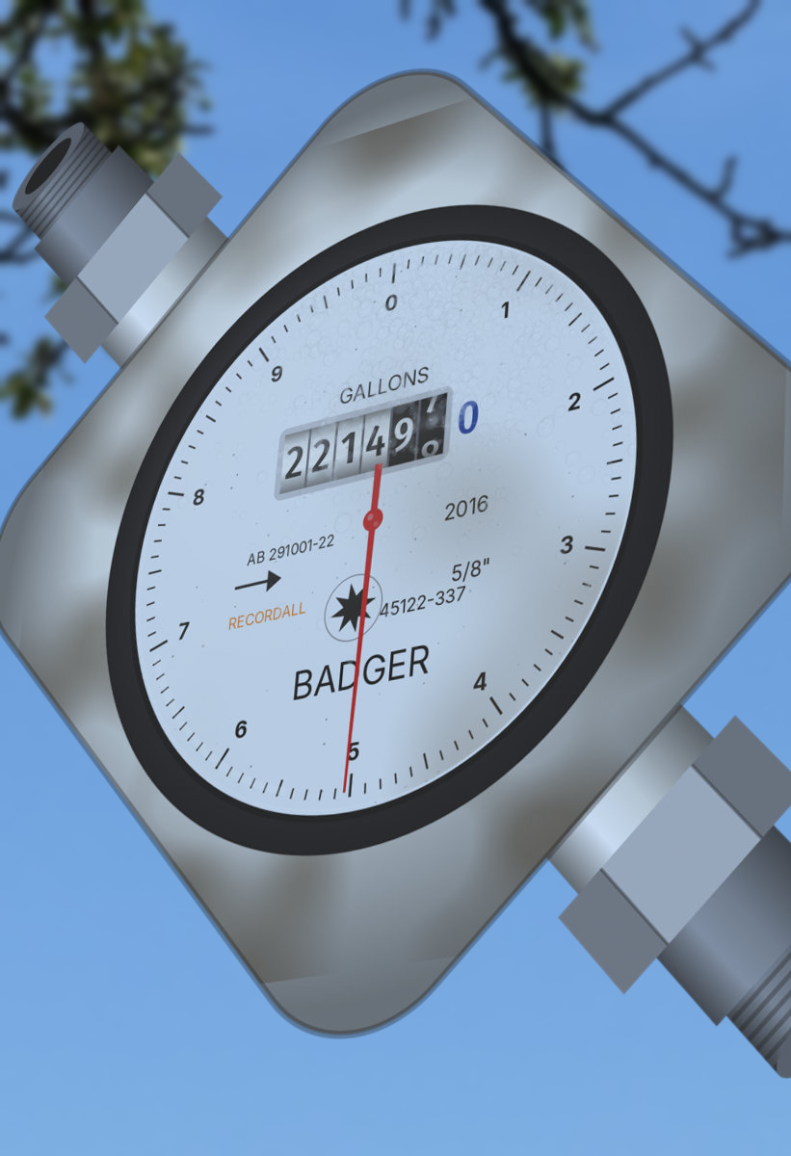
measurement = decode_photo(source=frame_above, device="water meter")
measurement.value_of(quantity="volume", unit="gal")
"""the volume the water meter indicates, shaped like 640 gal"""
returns 2214975.0 gal
